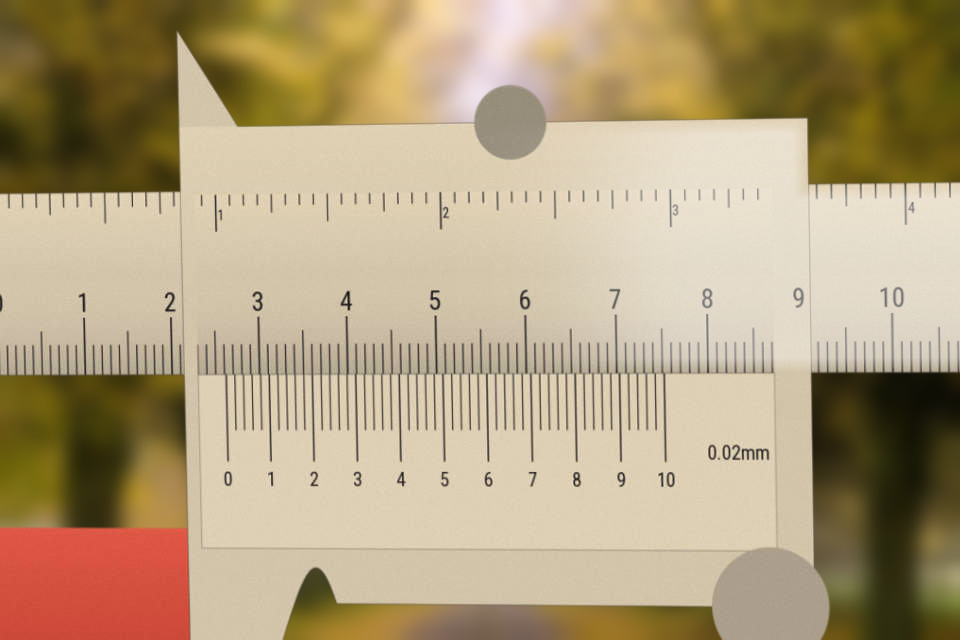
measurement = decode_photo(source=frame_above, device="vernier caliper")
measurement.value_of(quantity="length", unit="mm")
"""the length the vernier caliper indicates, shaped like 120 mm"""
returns 26.2 mm
